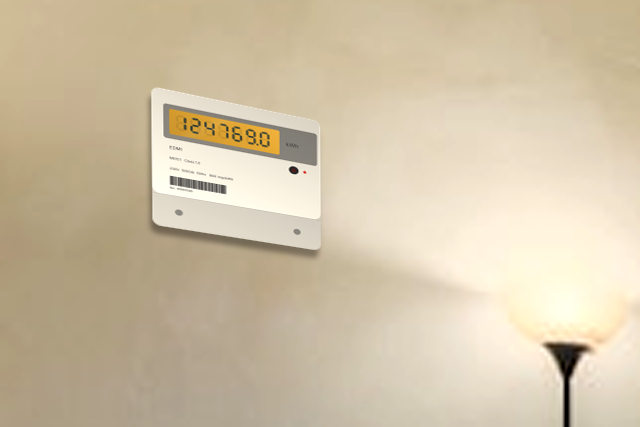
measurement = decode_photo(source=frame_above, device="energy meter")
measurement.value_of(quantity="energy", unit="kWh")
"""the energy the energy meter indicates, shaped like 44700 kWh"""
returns 124769.0 kWh
